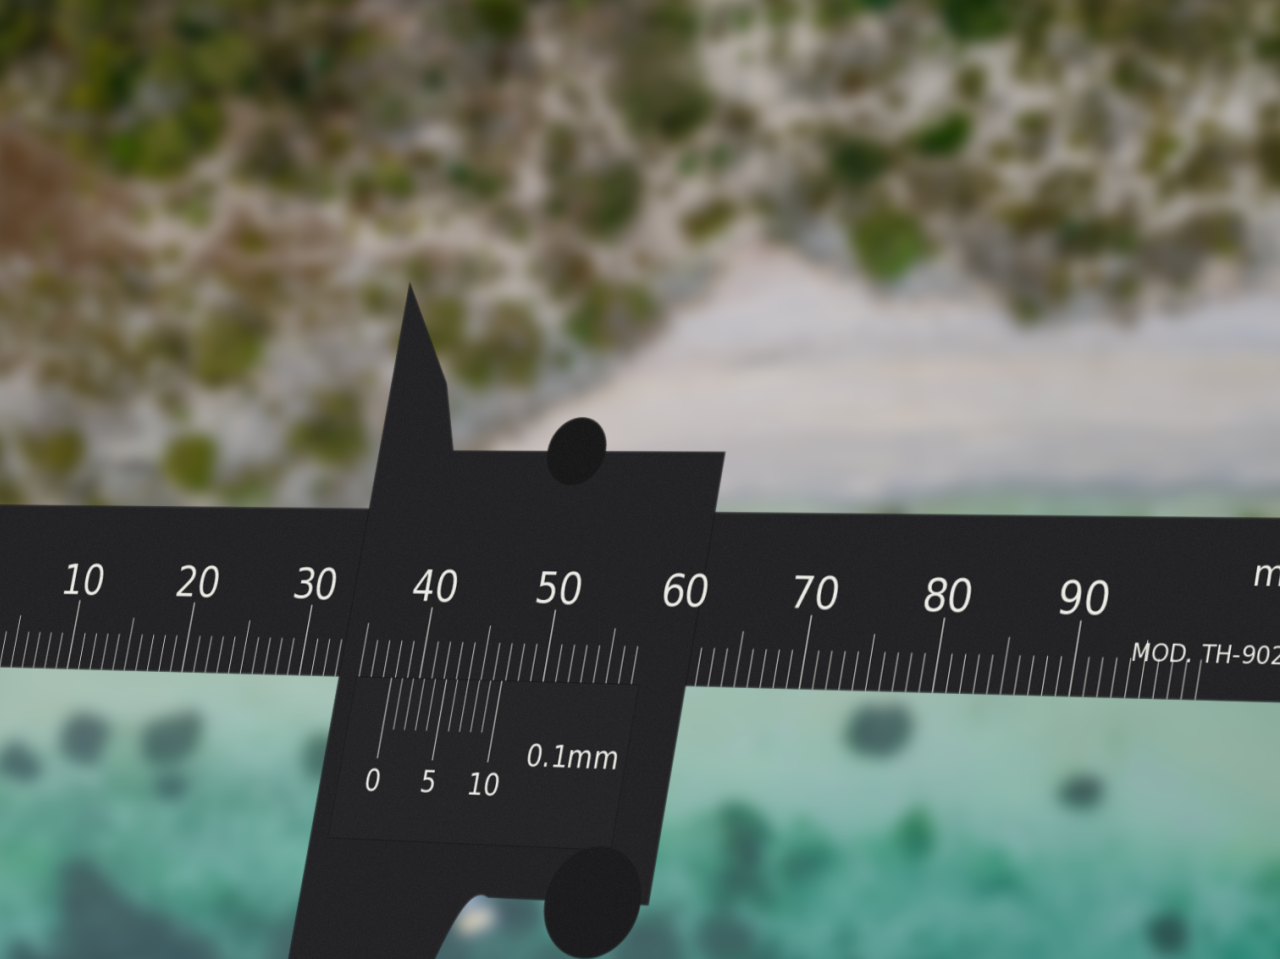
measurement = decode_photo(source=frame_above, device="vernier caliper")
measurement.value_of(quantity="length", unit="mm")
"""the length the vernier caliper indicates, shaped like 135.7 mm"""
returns 37.7 mm
